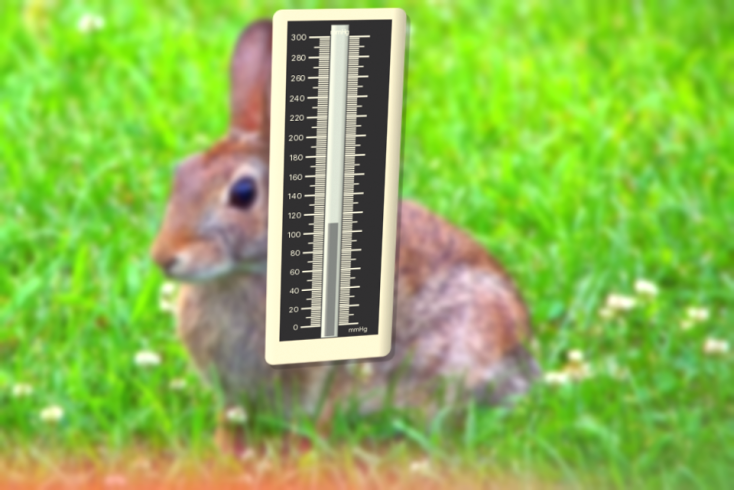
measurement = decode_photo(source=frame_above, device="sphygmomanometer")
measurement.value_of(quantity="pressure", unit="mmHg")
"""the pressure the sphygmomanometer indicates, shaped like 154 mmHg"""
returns 110 mmHg
